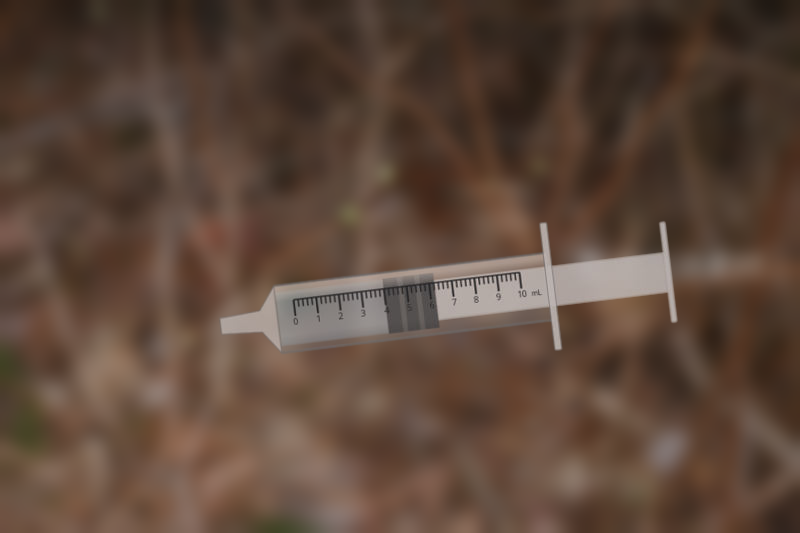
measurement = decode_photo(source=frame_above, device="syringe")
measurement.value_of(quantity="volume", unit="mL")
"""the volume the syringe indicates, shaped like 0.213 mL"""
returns 4 mL
